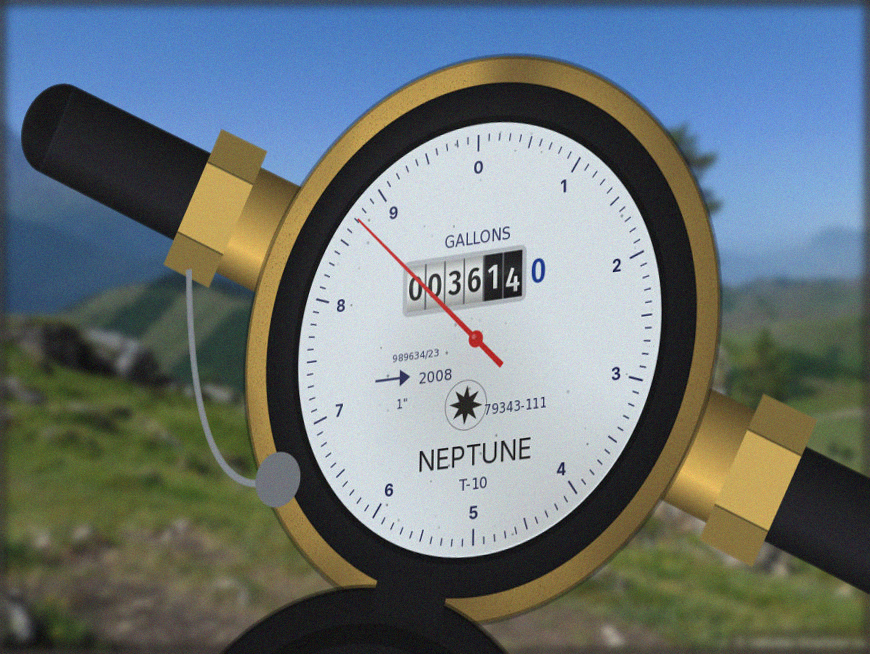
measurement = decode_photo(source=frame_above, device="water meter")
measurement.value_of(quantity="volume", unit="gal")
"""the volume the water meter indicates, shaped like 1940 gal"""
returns 36138.7 gal
